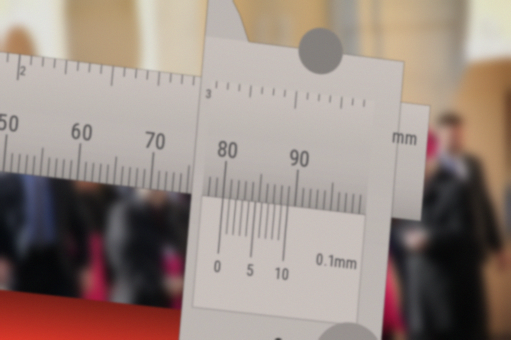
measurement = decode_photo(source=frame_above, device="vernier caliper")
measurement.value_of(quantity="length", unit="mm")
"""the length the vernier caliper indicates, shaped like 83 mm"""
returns 80.0 mm
